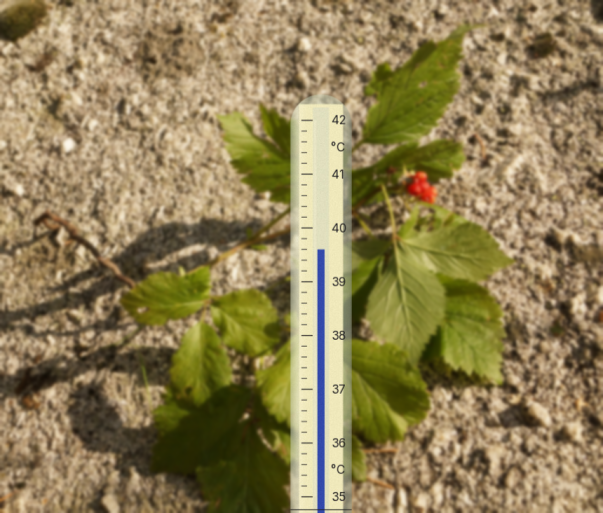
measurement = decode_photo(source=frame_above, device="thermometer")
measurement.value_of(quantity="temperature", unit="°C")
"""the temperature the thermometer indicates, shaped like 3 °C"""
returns 39.6 °C
